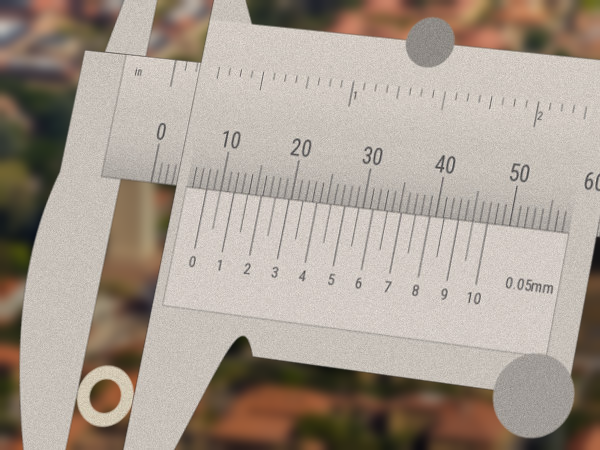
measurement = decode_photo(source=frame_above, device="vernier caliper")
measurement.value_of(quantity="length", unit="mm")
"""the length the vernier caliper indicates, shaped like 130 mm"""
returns 8.0 mm
